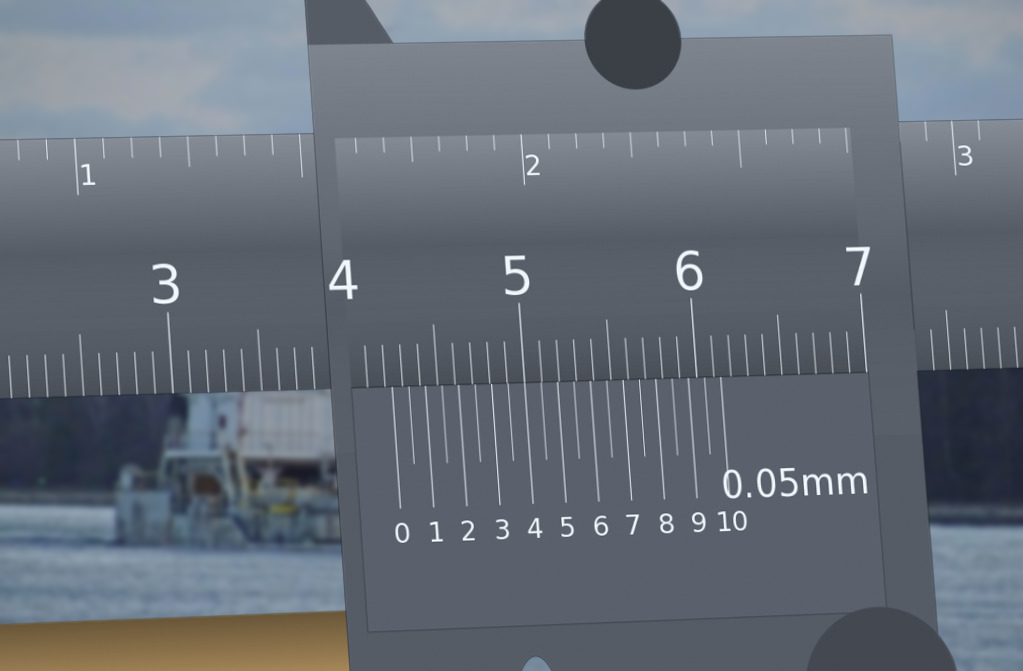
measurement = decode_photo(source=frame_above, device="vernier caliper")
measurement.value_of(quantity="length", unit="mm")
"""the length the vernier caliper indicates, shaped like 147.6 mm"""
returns 42.4 mm
